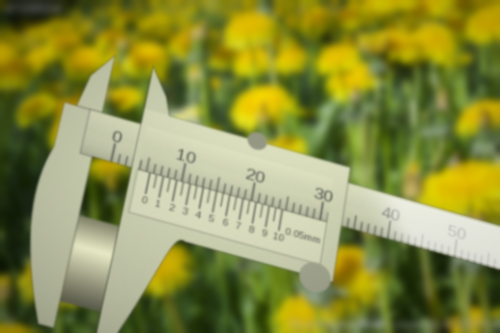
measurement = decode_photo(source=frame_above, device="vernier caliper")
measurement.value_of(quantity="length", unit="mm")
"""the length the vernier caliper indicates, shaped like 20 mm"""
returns 5.5 mm
